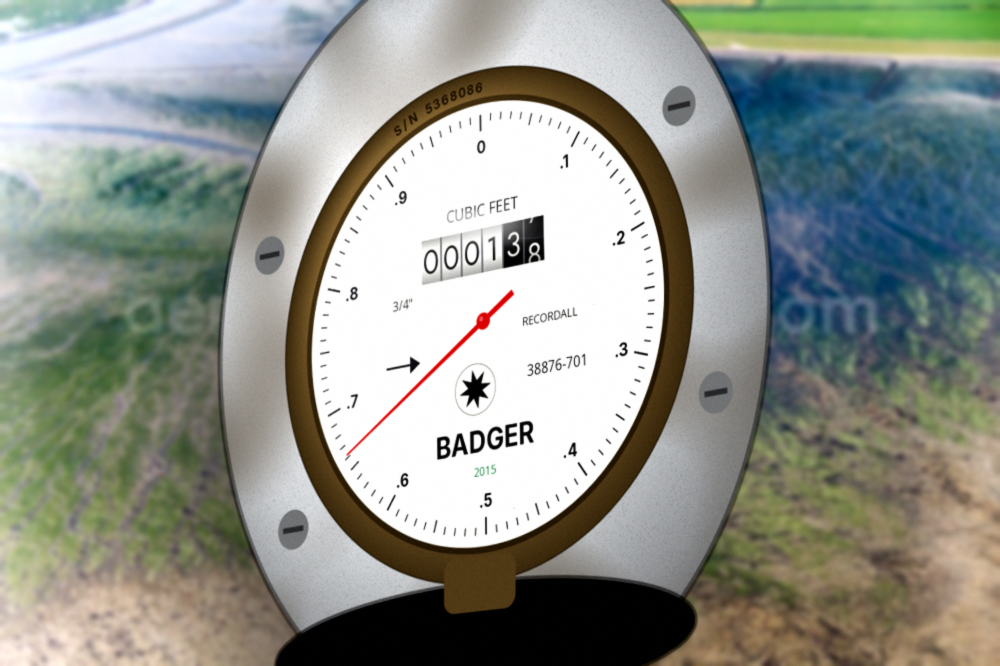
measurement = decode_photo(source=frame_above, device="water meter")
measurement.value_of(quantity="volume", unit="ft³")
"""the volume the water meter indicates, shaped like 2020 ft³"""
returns 137.66 ft³
